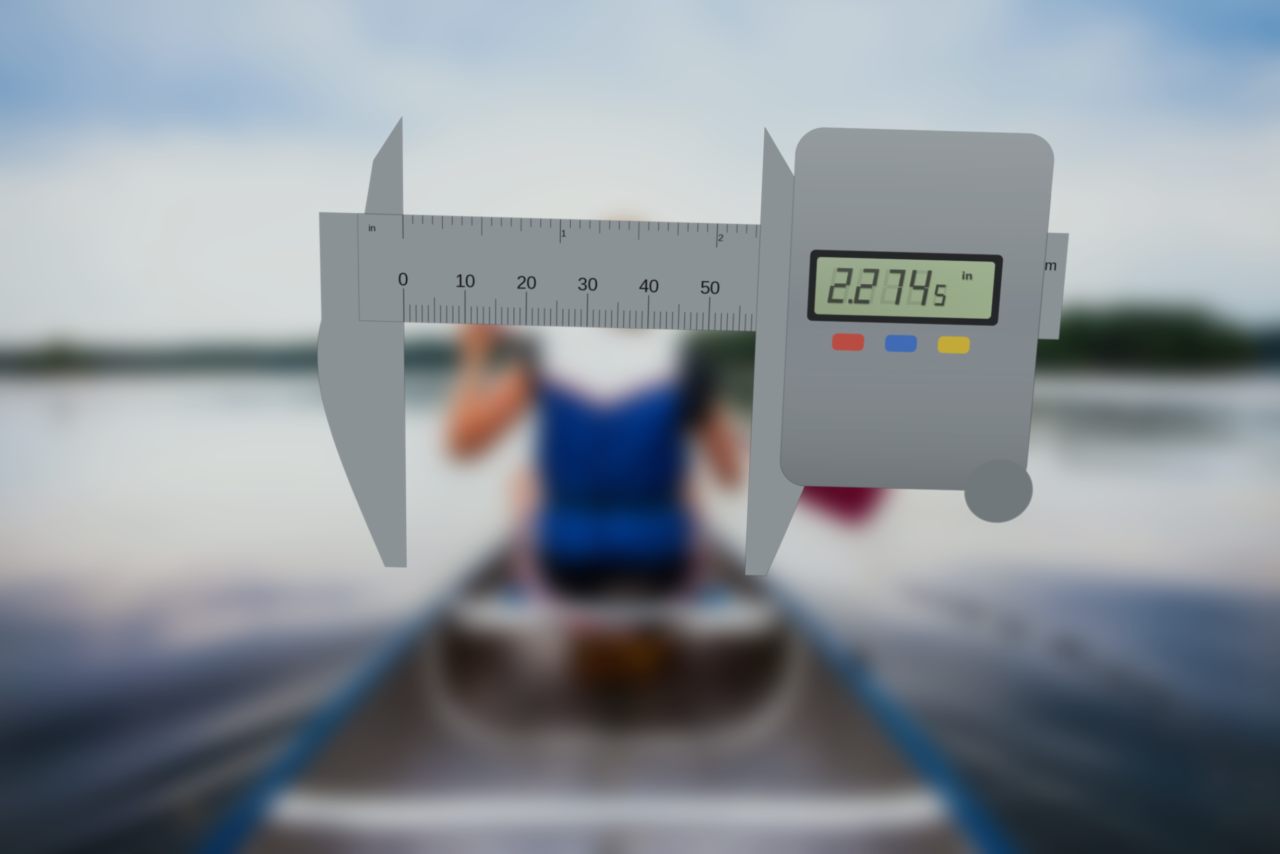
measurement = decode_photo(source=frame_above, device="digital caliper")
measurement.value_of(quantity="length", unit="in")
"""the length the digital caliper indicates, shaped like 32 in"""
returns 2.2745 in
